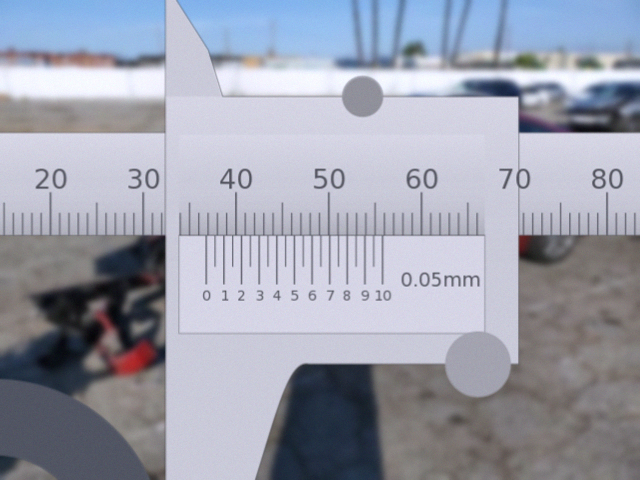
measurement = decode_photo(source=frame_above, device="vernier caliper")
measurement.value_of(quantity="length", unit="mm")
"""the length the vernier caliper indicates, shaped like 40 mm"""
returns 36.8 mm
